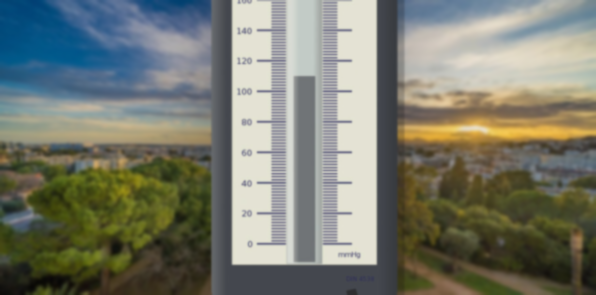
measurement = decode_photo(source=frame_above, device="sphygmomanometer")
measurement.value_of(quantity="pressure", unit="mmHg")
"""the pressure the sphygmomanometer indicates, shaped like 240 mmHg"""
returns 110 mmHg
